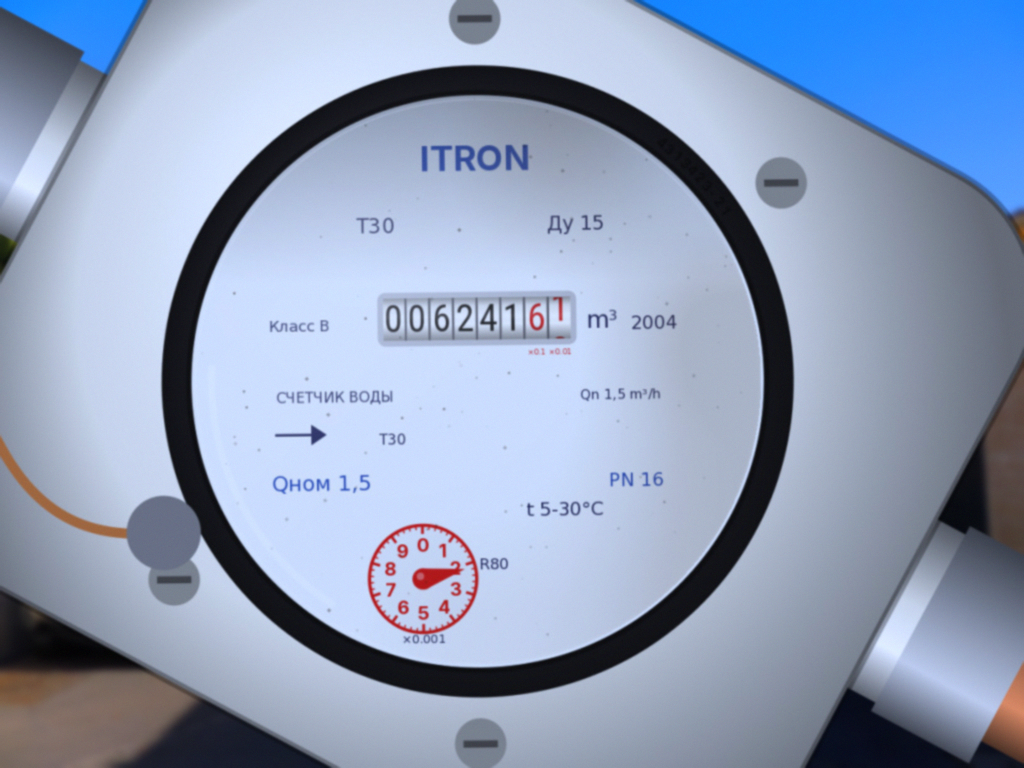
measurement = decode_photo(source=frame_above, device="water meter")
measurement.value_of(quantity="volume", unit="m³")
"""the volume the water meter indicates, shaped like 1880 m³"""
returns 6241.612 m³
